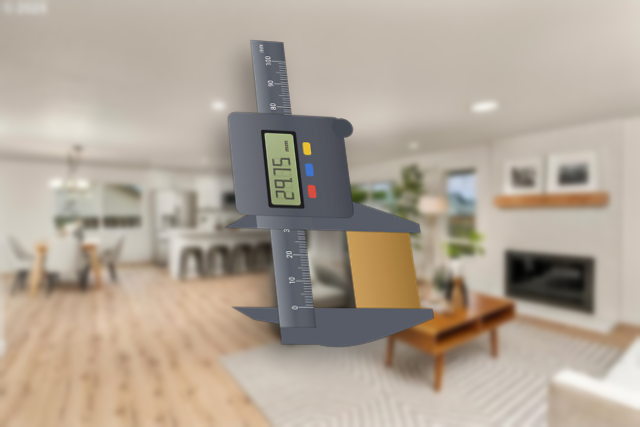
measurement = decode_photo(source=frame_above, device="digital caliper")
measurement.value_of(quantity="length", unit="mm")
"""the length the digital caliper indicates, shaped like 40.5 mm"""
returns 29.75 mm
